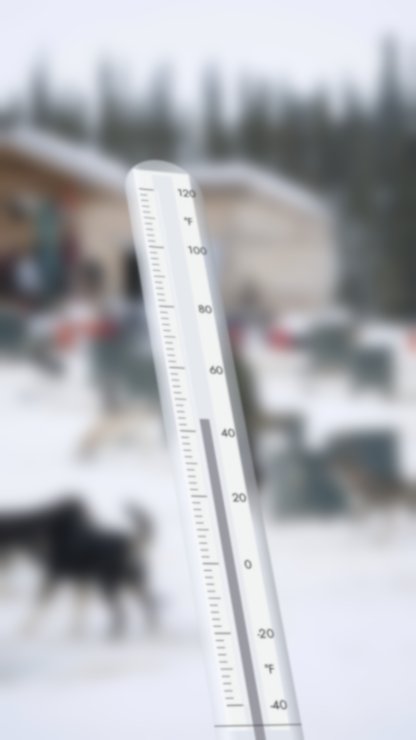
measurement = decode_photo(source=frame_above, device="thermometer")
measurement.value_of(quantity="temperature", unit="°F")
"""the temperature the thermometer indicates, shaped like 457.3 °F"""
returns 44 °F
